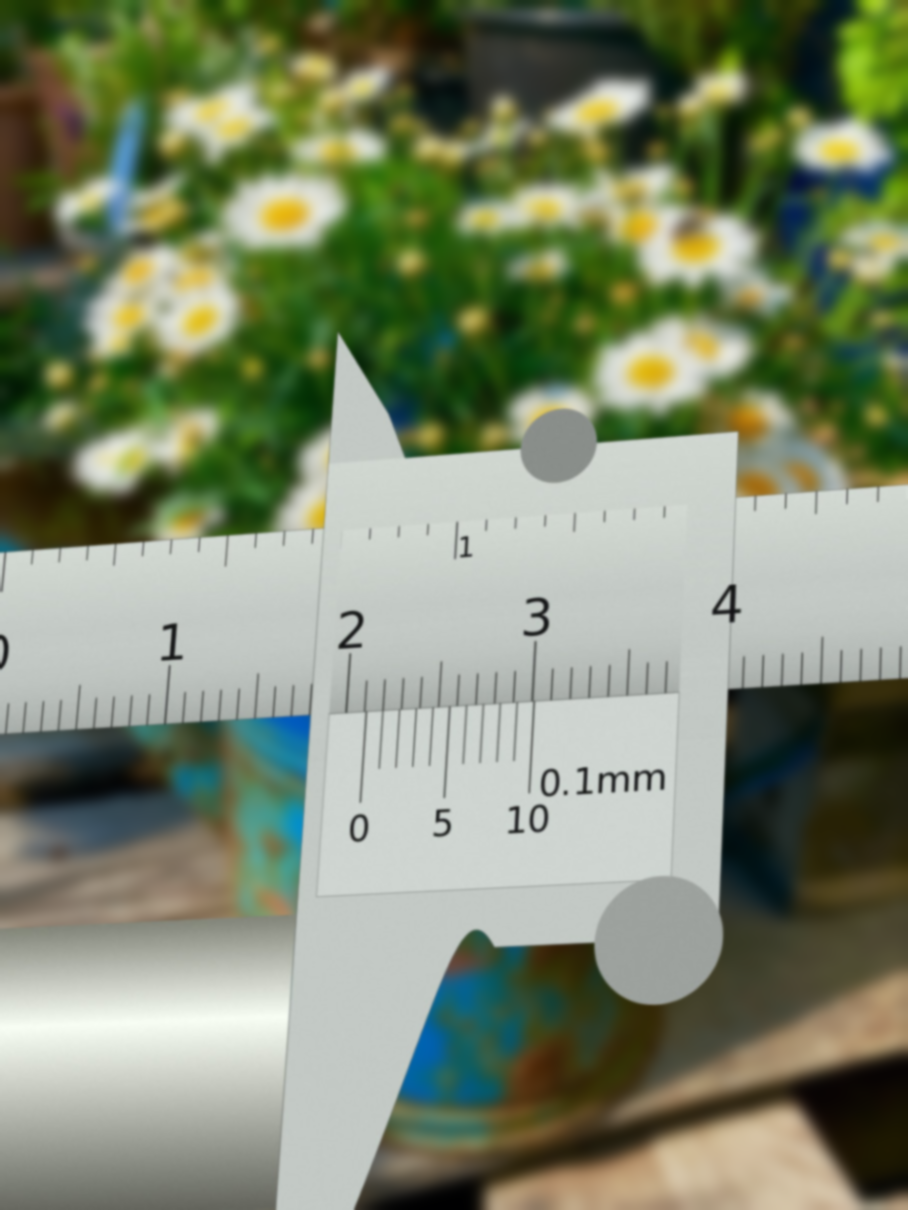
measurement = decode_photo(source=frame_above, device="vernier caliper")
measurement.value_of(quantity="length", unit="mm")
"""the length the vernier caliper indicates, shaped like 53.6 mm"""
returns 21.1 mm
